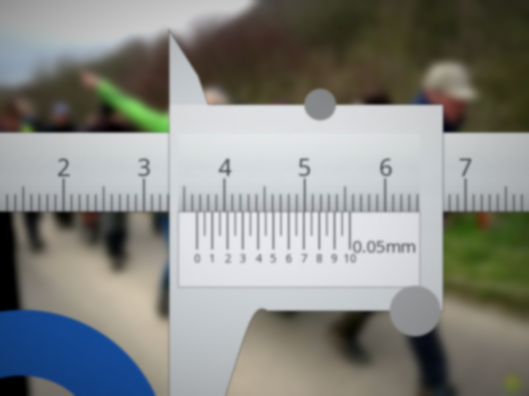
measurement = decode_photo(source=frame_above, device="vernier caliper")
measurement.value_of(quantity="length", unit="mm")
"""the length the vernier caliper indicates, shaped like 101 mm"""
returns 36.6 mm
